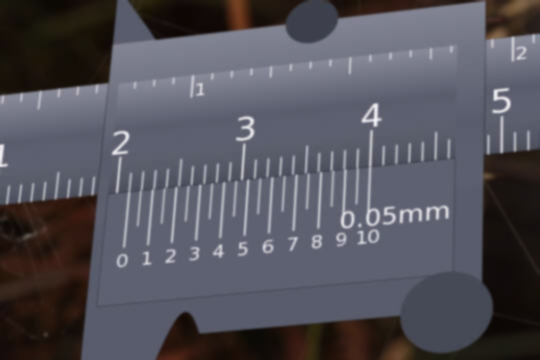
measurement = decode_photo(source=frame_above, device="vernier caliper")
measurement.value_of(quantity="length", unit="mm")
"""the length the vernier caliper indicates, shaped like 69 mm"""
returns 21.0 mm
